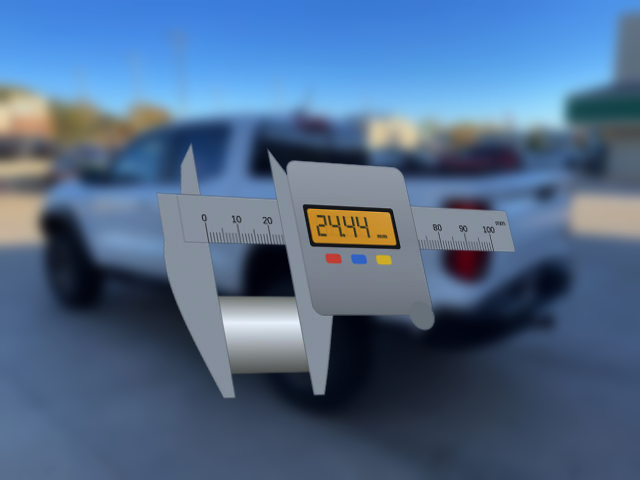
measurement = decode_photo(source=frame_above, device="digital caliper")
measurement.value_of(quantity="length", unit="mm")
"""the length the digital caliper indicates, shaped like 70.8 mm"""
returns 24.44 mm
